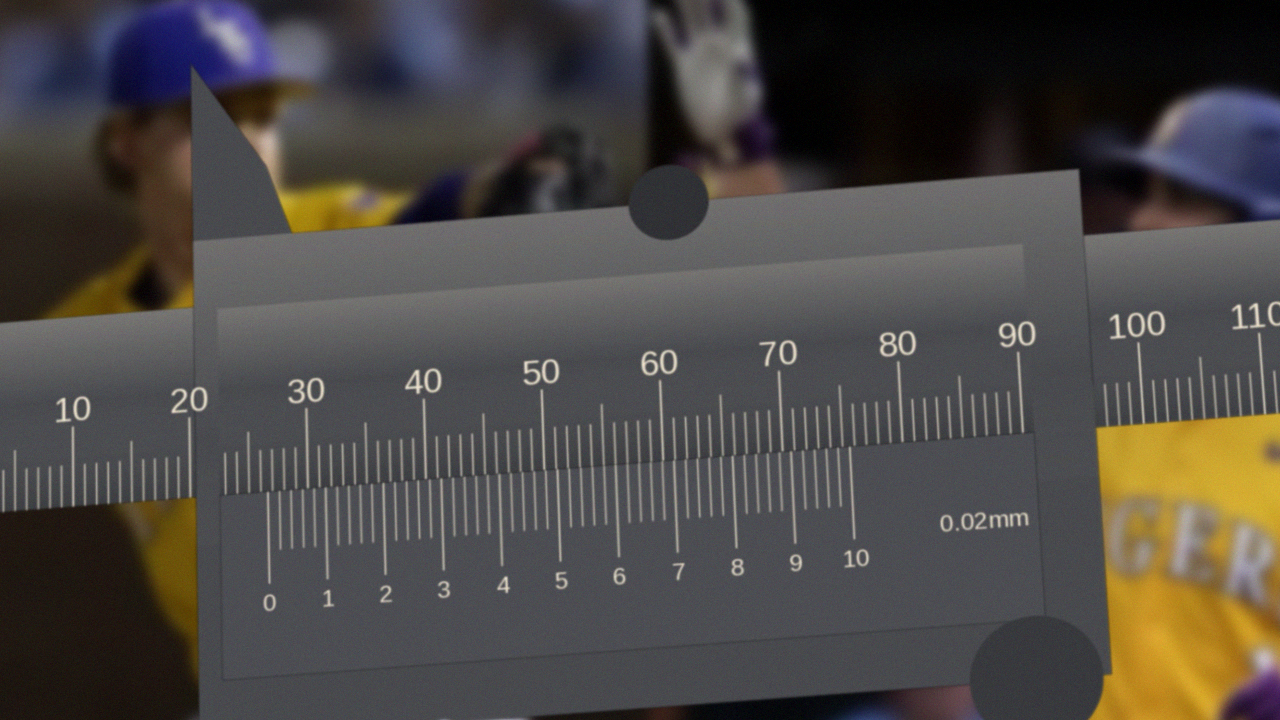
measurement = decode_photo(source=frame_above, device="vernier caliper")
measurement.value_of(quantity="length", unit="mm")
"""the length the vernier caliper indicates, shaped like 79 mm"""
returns 26.6 mm
